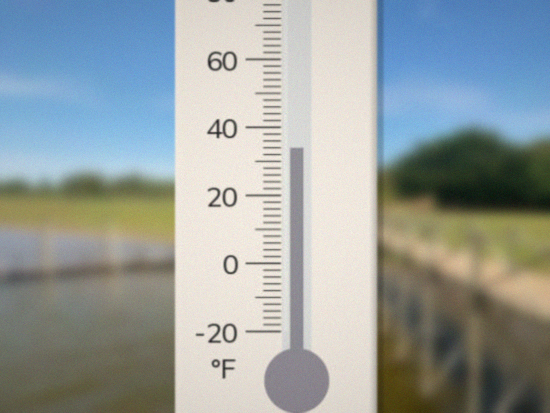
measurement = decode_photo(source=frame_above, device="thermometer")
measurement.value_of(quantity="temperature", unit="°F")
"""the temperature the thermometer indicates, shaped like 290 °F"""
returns 34 °F
